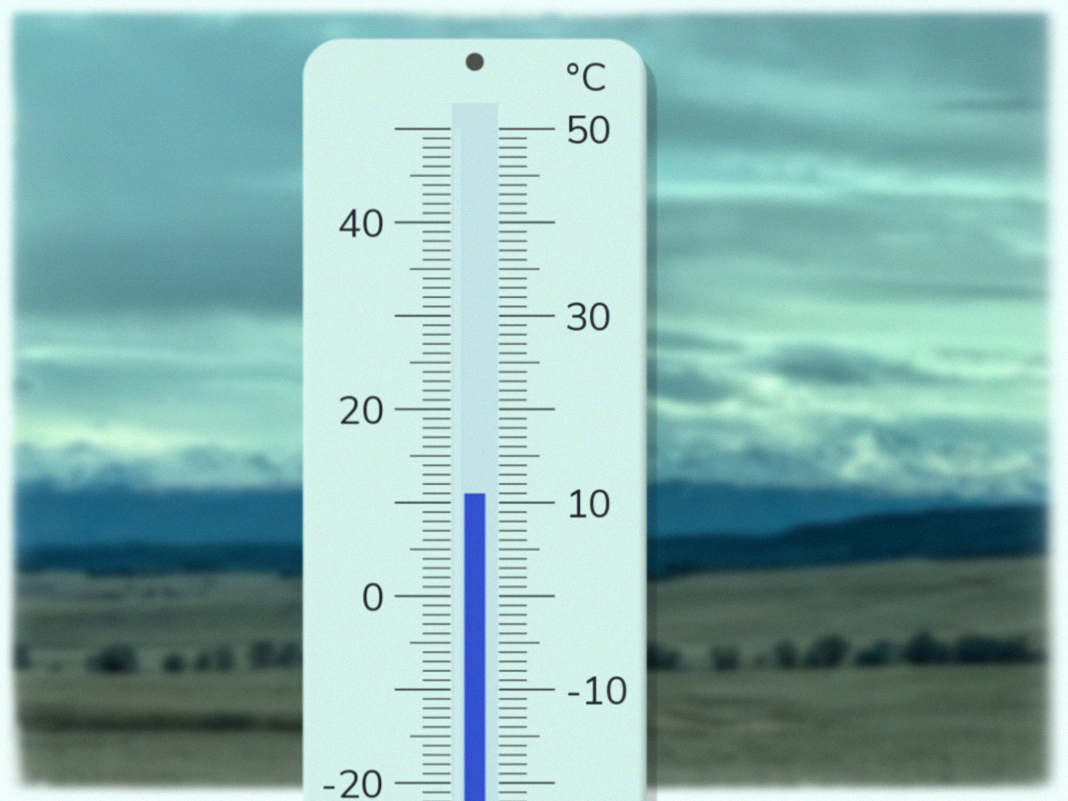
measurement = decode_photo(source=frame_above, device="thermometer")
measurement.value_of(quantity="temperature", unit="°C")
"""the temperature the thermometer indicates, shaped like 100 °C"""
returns 11 °C
